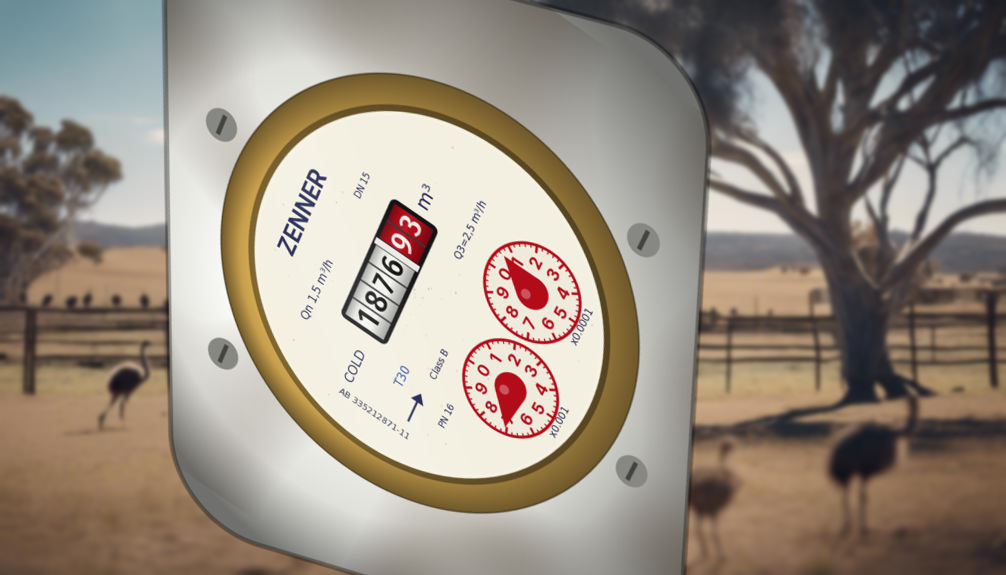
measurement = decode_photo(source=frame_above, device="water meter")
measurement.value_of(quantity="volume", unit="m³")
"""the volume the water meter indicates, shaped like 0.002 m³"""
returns 1876.9370 m³
